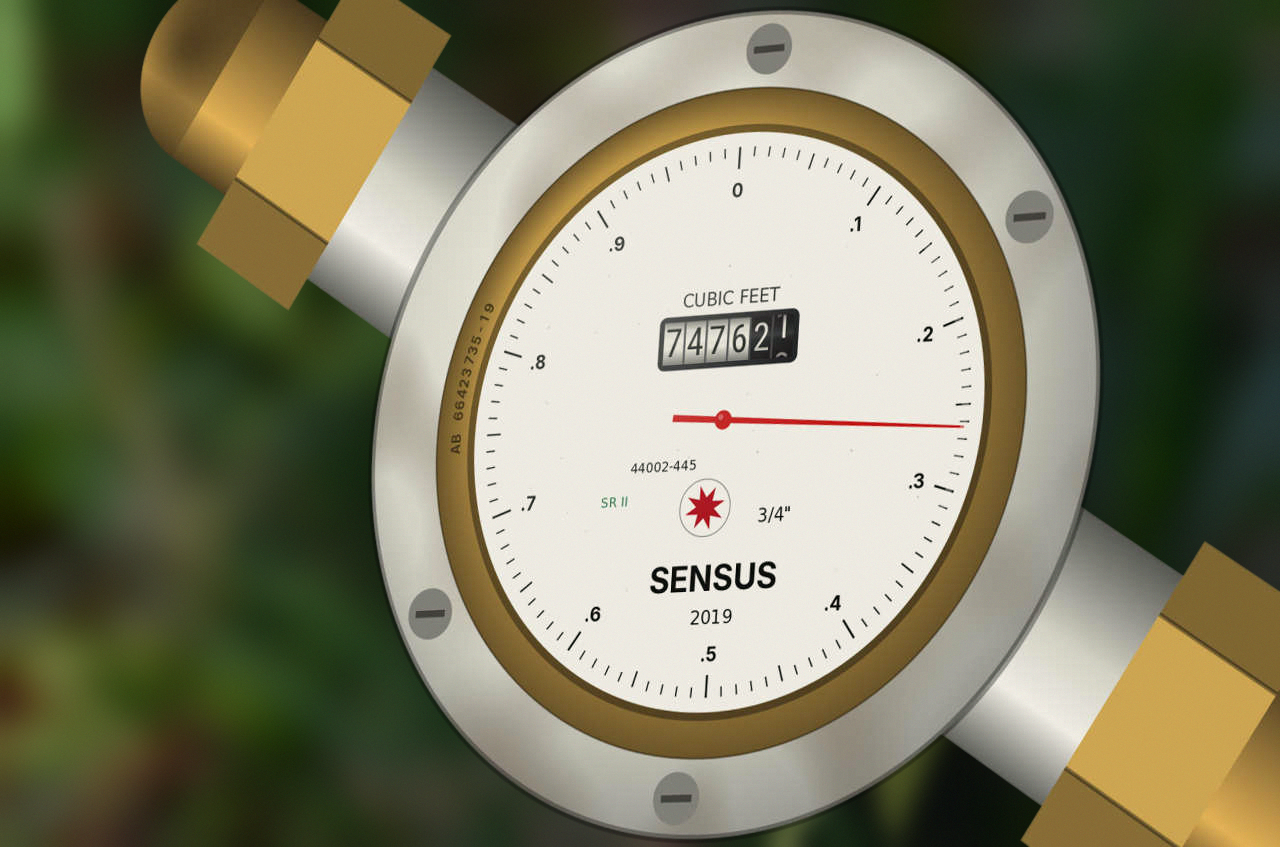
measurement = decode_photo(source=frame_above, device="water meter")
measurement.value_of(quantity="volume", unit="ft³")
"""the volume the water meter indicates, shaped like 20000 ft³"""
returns 747621.26 ft³
